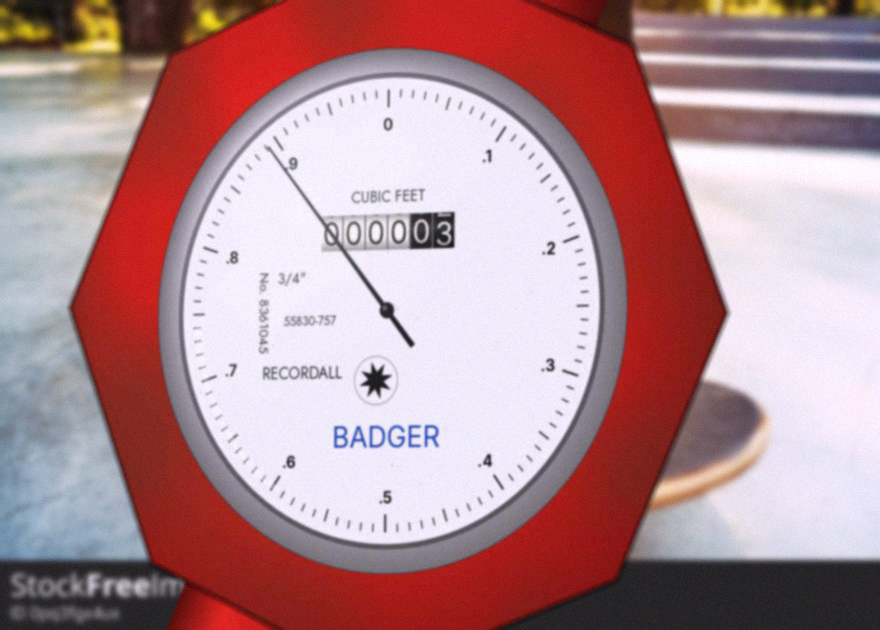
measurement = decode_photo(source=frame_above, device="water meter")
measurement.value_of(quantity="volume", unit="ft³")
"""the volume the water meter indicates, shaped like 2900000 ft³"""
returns 2.89 ft³
